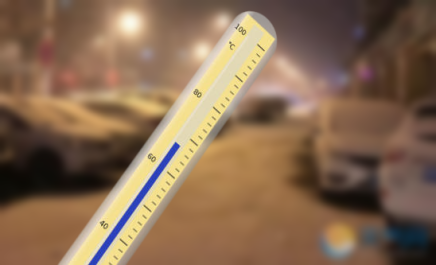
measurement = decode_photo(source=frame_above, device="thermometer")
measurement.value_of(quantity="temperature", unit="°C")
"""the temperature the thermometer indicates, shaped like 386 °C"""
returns 67 °C
